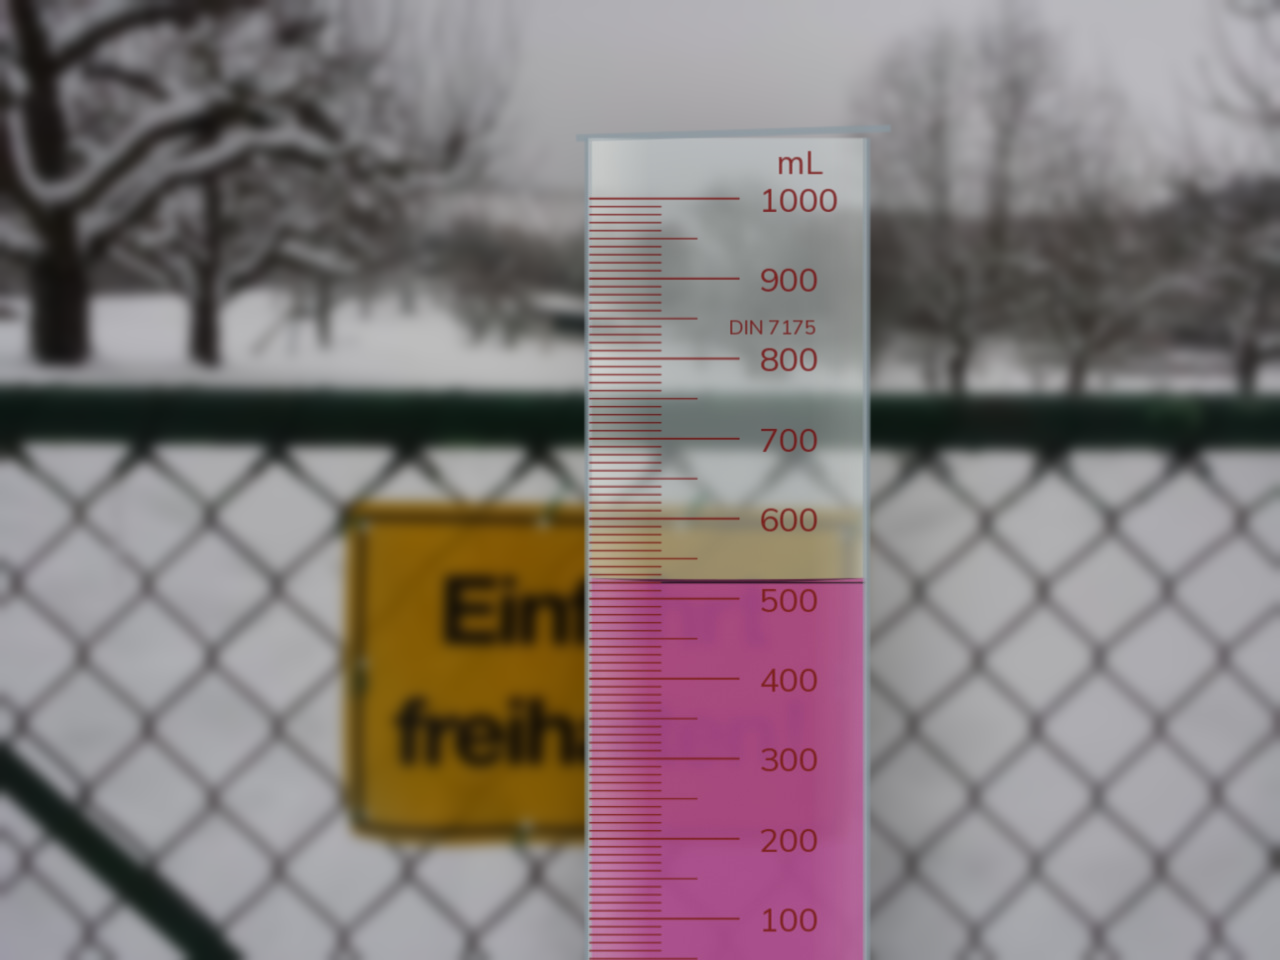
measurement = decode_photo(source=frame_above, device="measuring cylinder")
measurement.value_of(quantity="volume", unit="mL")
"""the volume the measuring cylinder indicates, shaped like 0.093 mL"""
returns 520 mL
